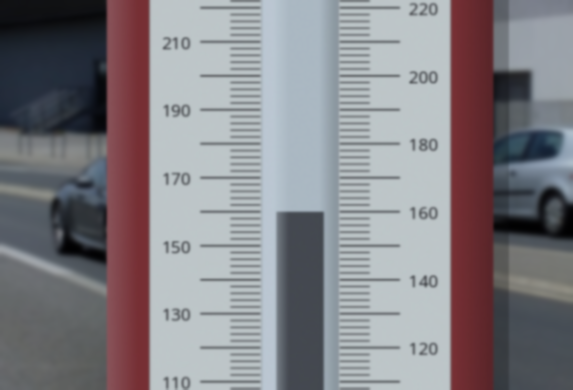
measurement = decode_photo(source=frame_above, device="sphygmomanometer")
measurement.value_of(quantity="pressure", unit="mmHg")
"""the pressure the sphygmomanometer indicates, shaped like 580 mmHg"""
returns 160 mmHg
